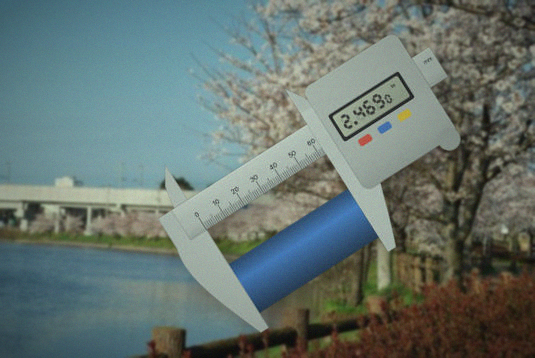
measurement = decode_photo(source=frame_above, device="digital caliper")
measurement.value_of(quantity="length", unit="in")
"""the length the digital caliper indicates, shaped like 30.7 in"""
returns 2.4690 in
